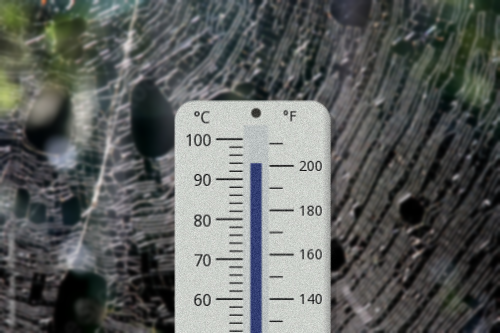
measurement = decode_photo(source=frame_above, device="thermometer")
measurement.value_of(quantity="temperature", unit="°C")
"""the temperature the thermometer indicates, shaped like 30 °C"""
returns 94 °C
